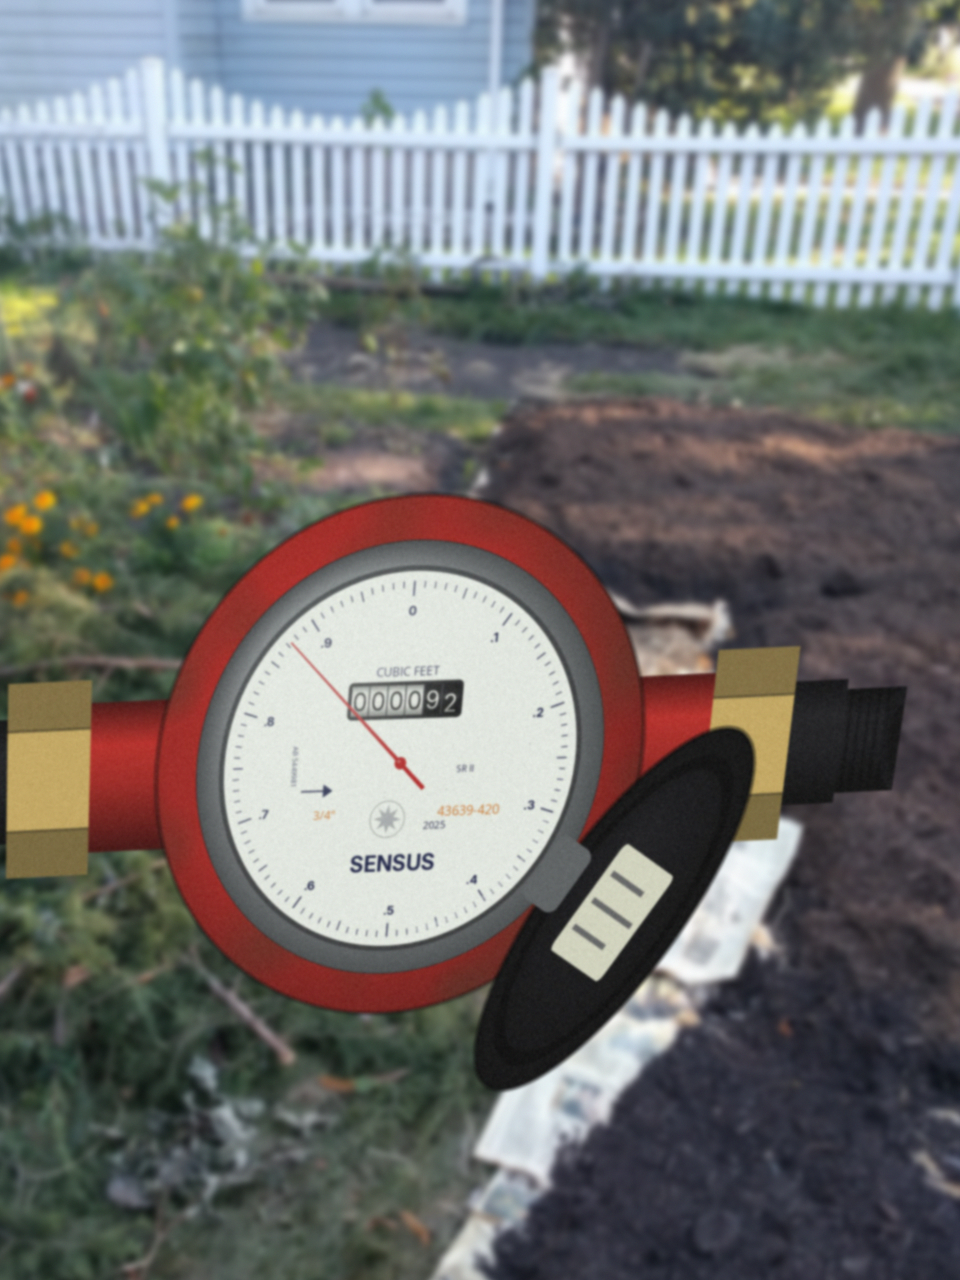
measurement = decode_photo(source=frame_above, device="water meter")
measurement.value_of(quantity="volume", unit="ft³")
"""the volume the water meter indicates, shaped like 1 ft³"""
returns 91.87 ft³
